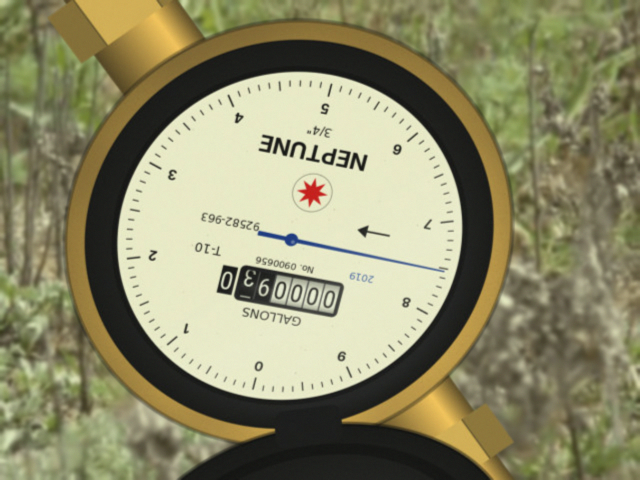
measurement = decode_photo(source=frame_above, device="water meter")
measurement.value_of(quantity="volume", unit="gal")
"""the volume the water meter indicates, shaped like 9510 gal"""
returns 927.5 gal
